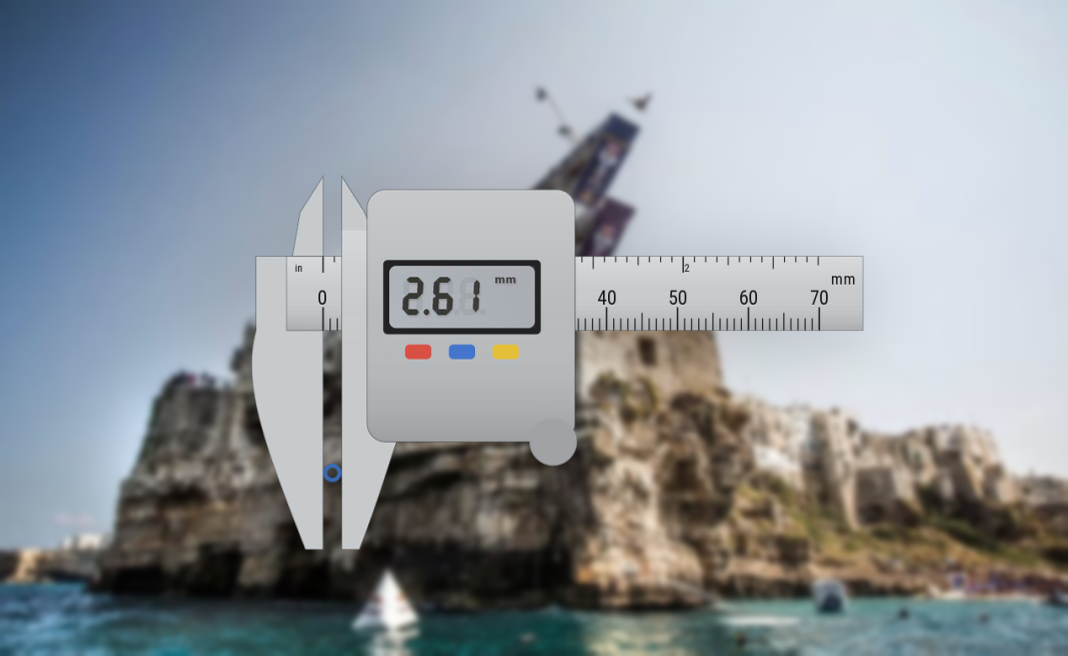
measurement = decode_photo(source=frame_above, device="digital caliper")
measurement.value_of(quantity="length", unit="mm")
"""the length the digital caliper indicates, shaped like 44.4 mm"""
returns 2.61 mm
